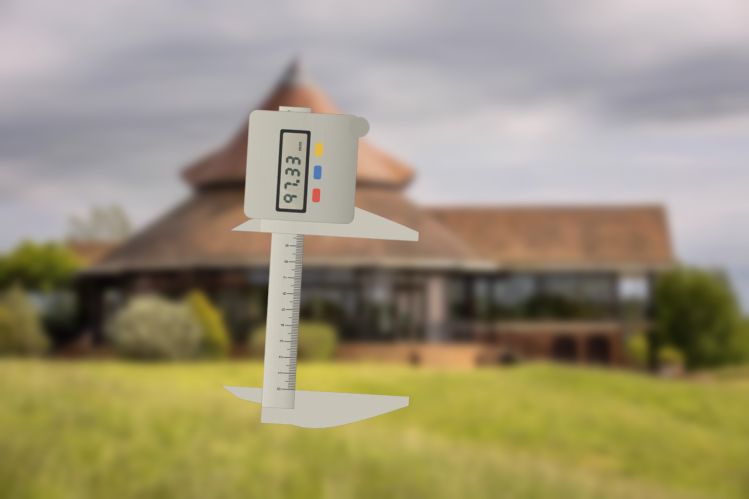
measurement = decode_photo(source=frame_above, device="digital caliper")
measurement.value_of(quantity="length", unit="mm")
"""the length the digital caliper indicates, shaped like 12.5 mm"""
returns 97.33 mm
